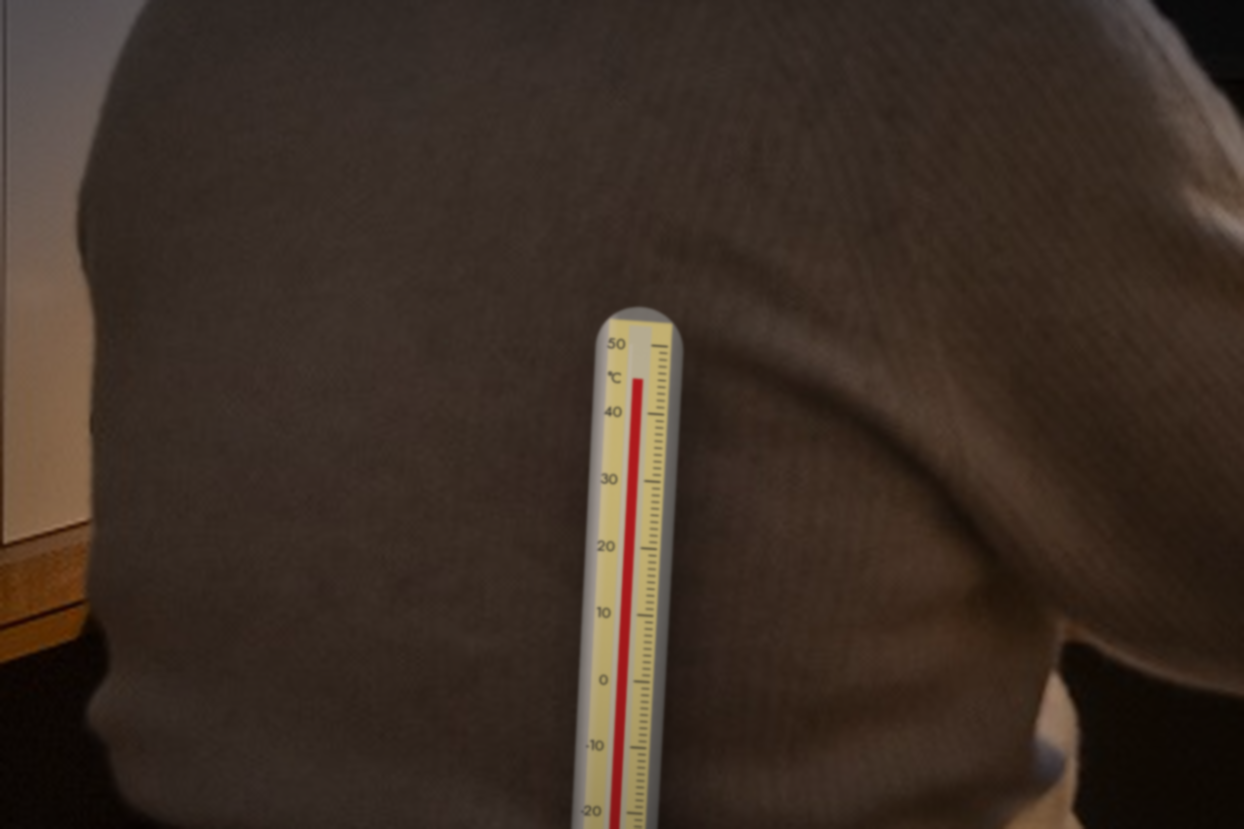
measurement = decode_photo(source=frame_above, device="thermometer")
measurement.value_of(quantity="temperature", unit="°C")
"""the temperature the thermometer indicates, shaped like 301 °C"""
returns 45 °C
